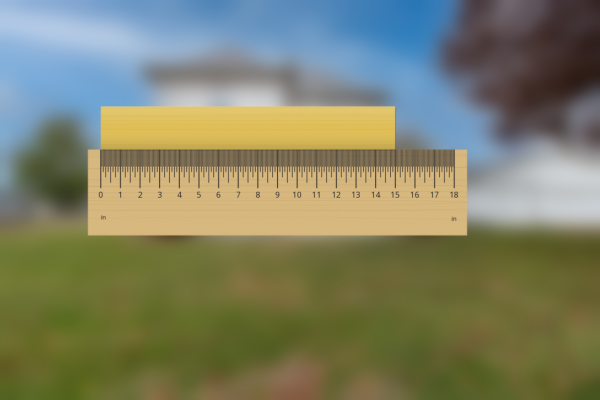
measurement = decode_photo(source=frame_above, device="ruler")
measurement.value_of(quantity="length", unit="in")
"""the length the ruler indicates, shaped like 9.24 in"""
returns 15 in
